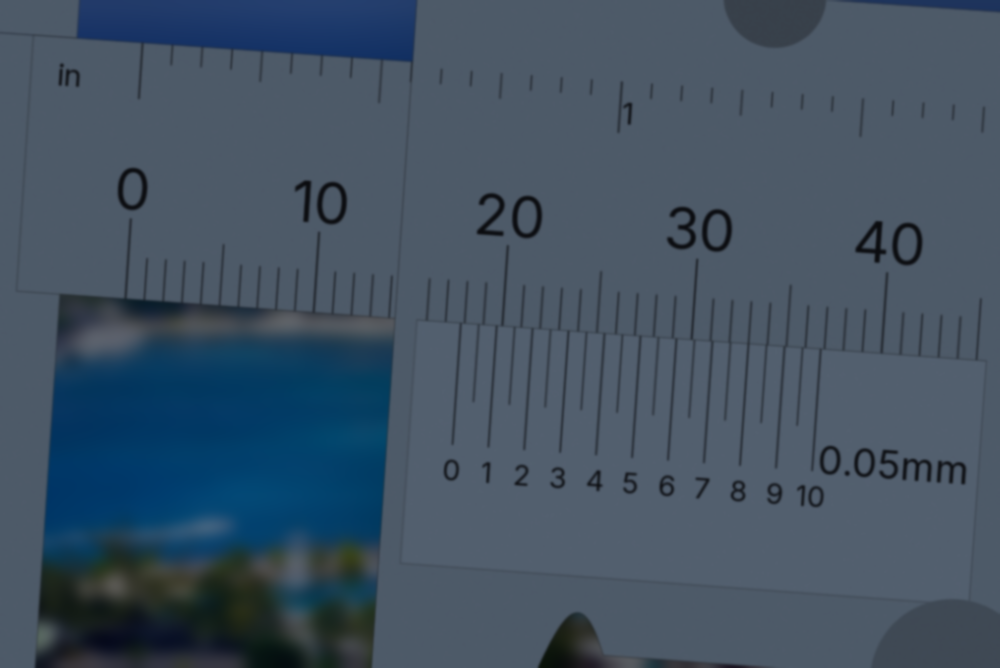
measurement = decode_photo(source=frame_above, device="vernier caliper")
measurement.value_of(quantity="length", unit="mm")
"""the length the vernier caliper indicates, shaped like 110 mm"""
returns 17.8 mm
